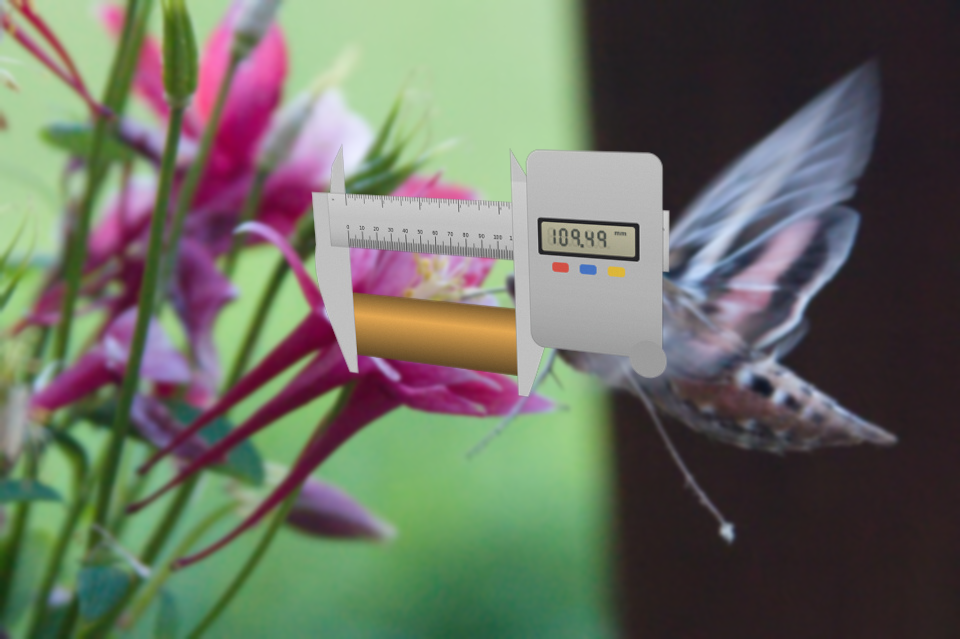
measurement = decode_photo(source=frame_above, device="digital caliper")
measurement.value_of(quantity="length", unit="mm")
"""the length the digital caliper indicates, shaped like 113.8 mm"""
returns 109.49 mm
